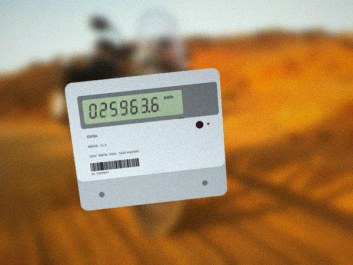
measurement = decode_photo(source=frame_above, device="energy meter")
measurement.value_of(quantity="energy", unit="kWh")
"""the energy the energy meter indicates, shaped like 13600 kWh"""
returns 25963.6 kWh
